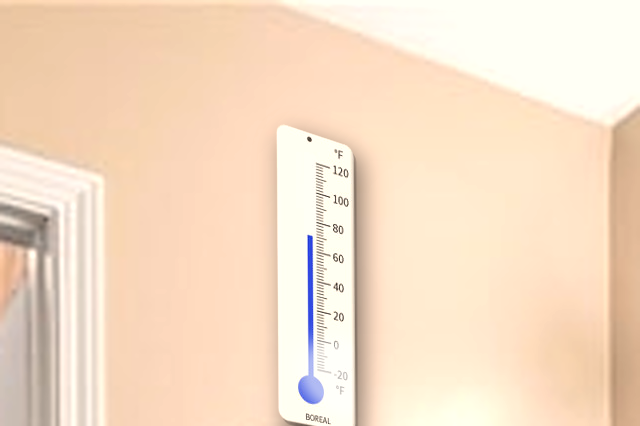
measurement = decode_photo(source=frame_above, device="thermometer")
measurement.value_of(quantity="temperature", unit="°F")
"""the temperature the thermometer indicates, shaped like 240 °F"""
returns 70 °F
